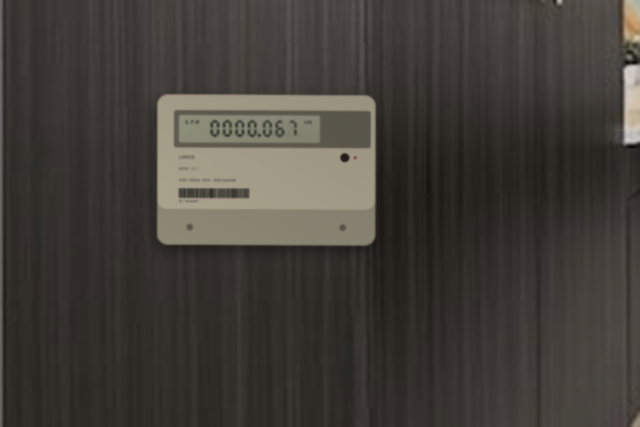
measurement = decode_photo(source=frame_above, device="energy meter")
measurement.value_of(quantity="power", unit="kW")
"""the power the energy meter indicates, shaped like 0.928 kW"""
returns 0.067 kW
